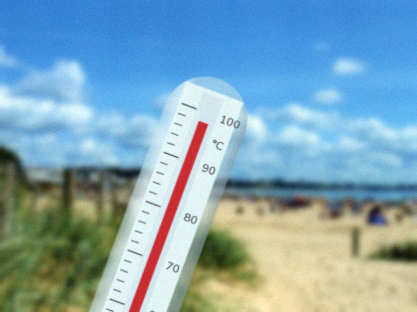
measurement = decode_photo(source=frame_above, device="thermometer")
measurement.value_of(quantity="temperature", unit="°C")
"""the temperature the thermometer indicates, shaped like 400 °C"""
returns 98 °C
